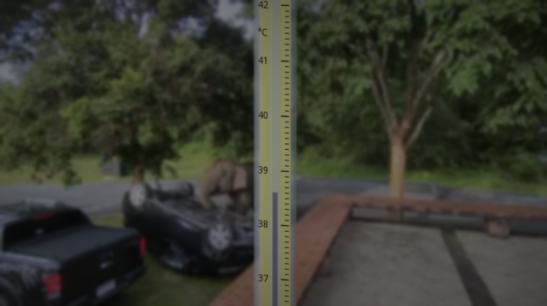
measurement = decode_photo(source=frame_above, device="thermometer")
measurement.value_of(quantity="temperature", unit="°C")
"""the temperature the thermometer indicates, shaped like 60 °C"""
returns 38.6 °C
